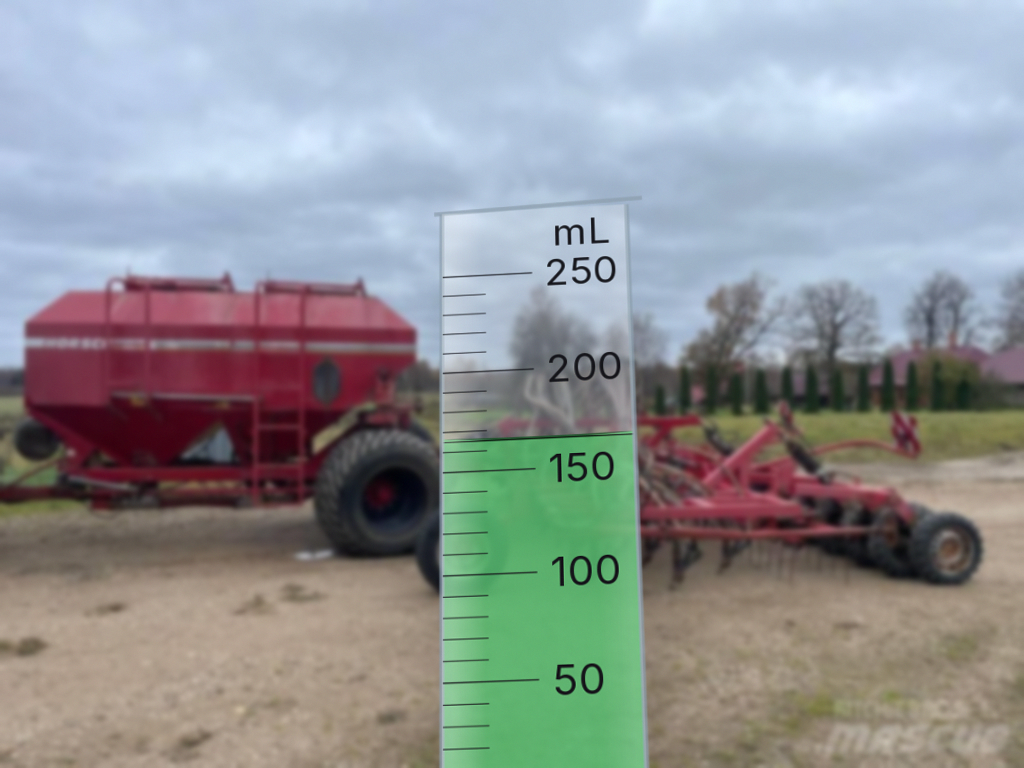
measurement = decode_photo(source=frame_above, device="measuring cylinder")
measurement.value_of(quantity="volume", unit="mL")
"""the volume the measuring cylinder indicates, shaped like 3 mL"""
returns 165 mL
